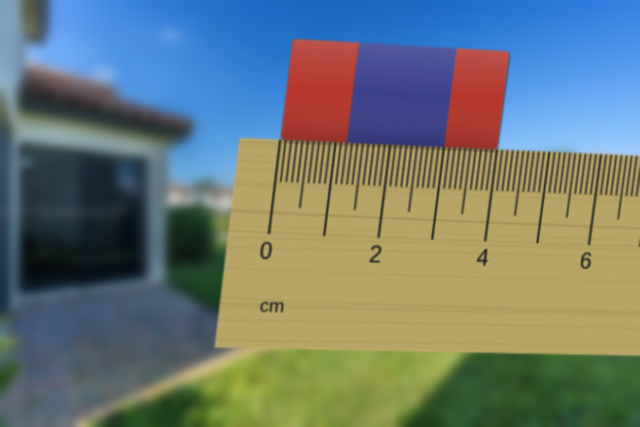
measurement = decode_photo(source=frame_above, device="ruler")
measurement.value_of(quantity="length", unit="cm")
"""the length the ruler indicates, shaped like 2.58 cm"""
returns 4 cm
